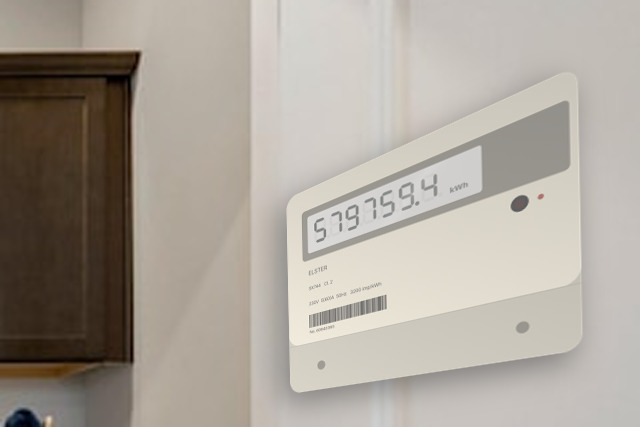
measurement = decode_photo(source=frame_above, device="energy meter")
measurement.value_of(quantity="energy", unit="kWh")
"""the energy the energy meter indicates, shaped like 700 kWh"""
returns 579759.4 kWh
